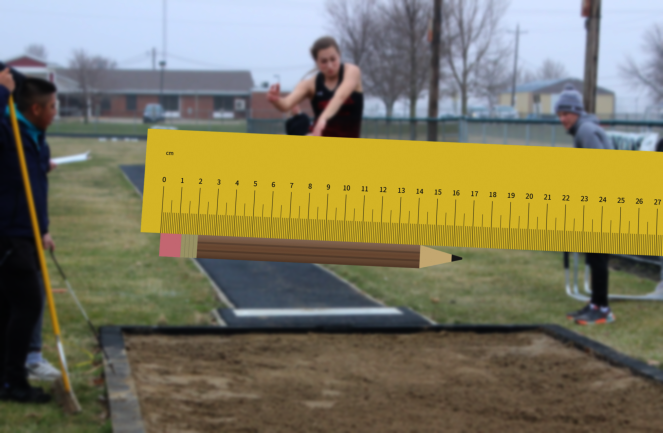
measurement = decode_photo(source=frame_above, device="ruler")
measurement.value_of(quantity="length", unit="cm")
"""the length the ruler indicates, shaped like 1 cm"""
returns 16.5 cm
